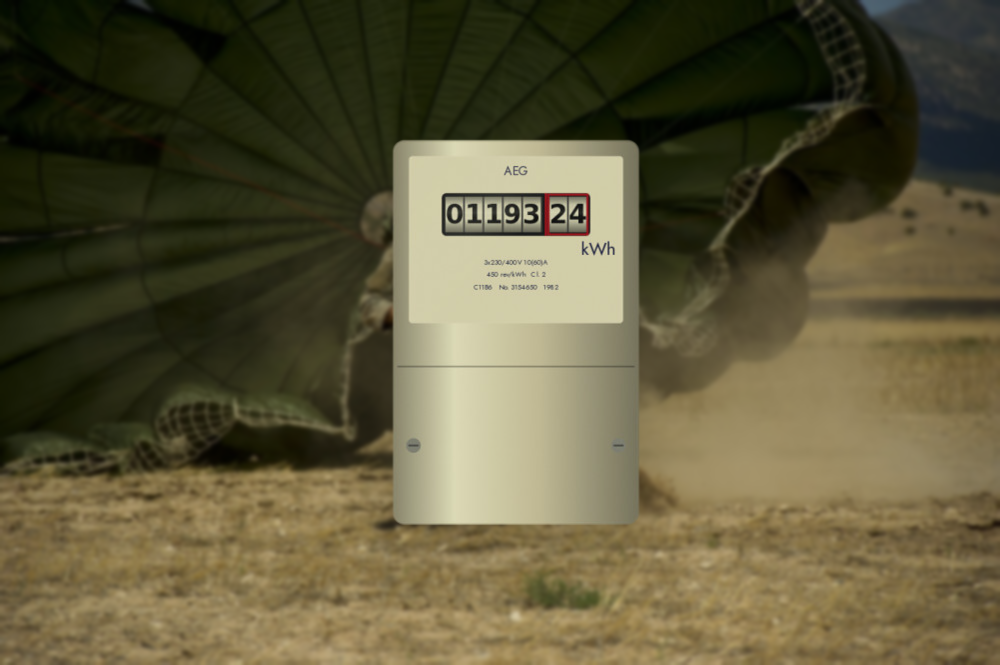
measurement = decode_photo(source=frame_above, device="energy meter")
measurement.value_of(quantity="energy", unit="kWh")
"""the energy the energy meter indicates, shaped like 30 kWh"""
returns 1193.24 kWh
